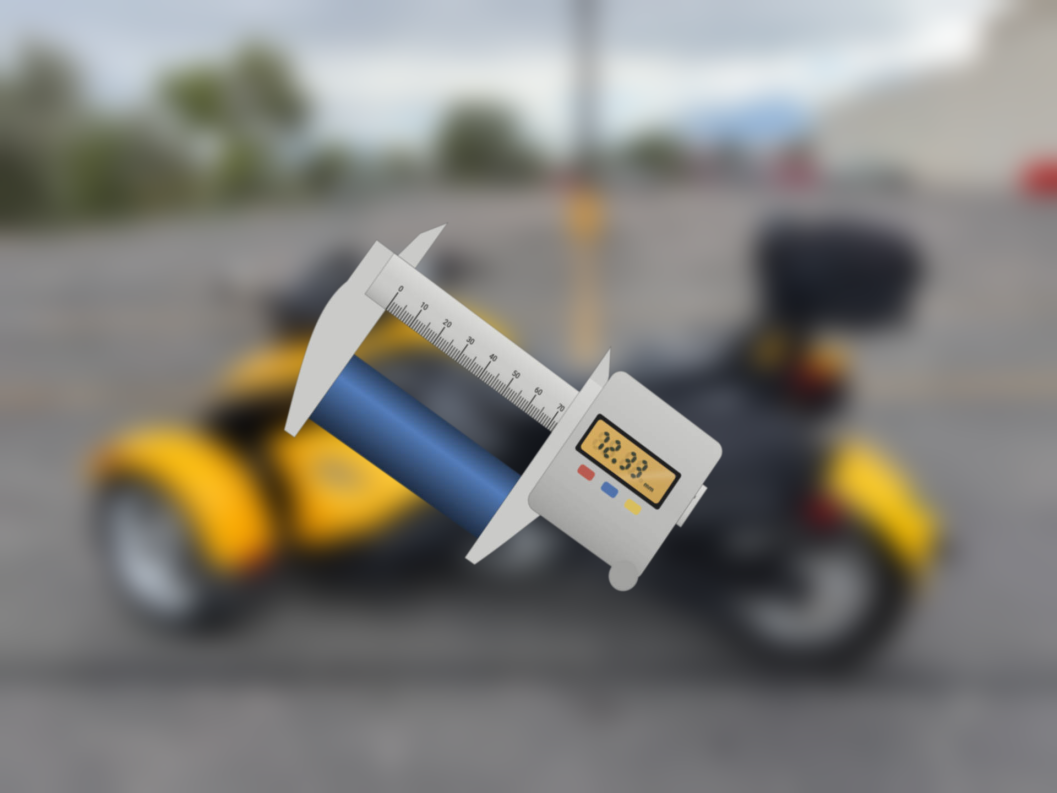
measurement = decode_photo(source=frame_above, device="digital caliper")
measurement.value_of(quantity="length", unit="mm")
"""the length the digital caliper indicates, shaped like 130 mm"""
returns 72.33 mm
